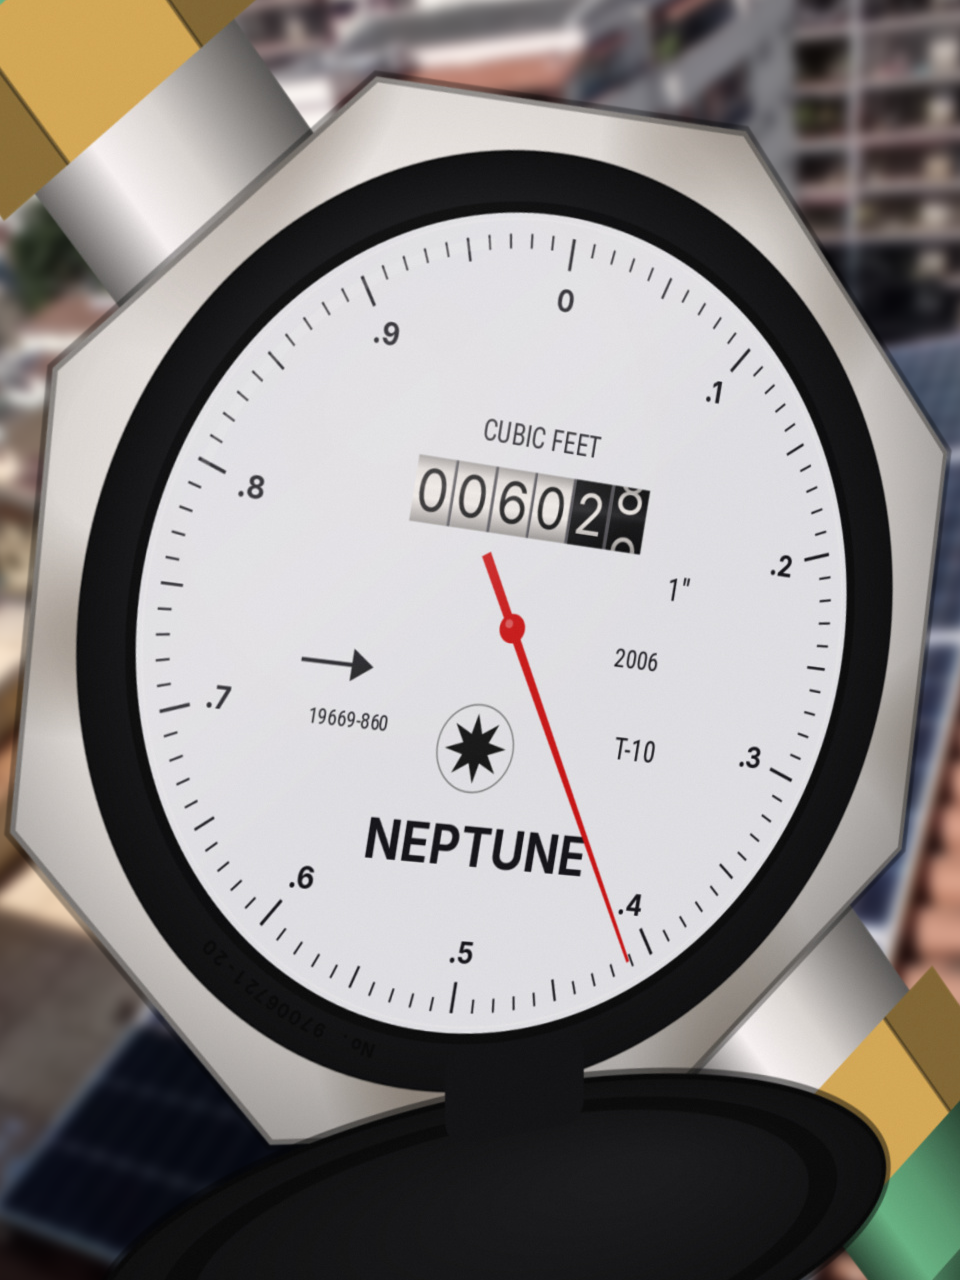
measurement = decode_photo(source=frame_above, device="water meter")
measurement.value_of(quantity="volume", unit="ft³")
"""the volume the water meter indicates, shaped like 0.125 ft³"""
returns 6028.41 ft³
